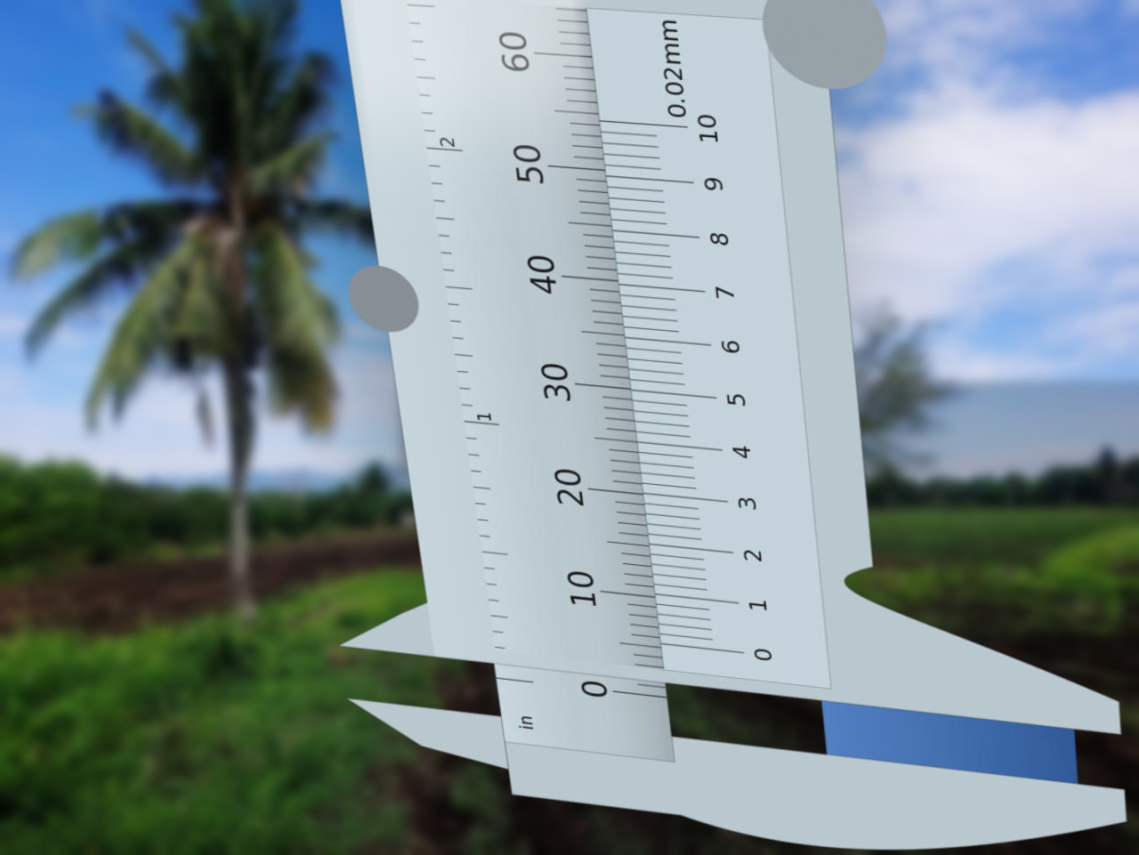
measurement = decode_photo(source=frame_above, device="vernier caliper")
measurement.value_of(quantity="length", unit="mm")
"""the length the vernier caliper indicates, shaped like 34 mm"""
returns 5.4 mm
